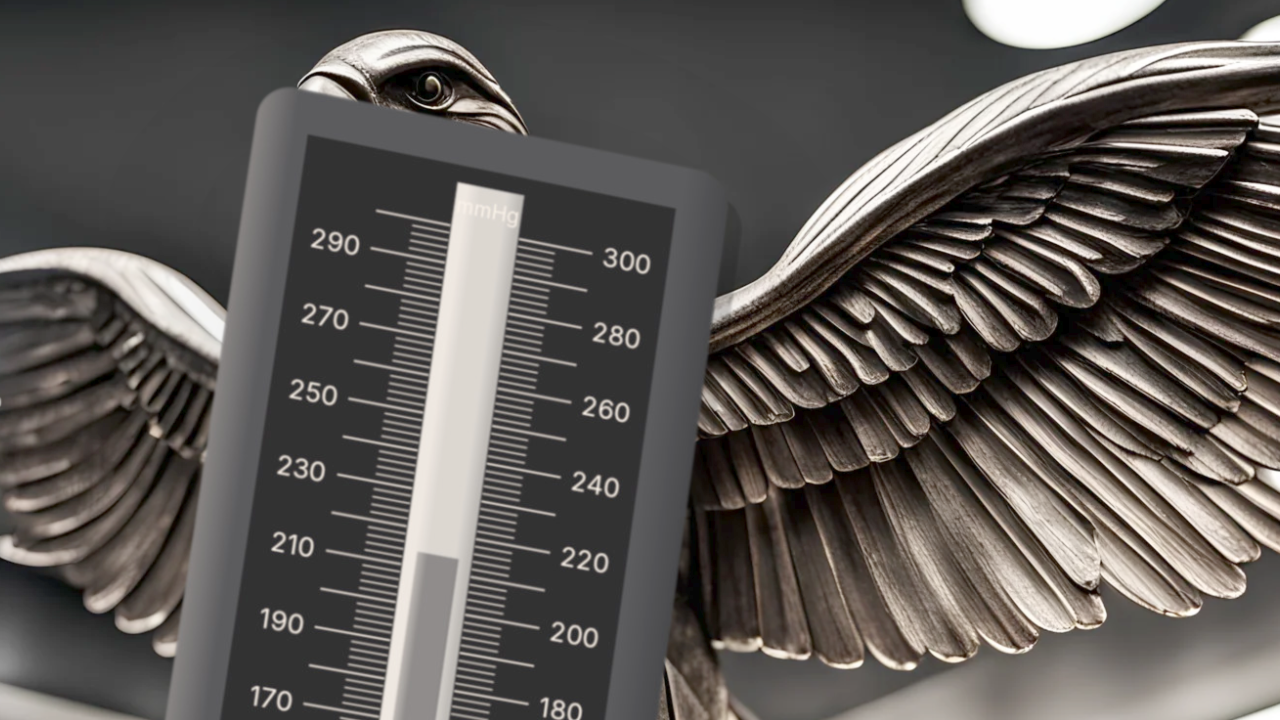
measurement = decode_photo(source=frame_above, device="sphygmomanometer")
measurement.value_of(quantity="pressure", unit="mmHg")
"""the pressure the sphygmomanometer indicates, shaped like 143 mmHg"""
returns 214 mmHg
